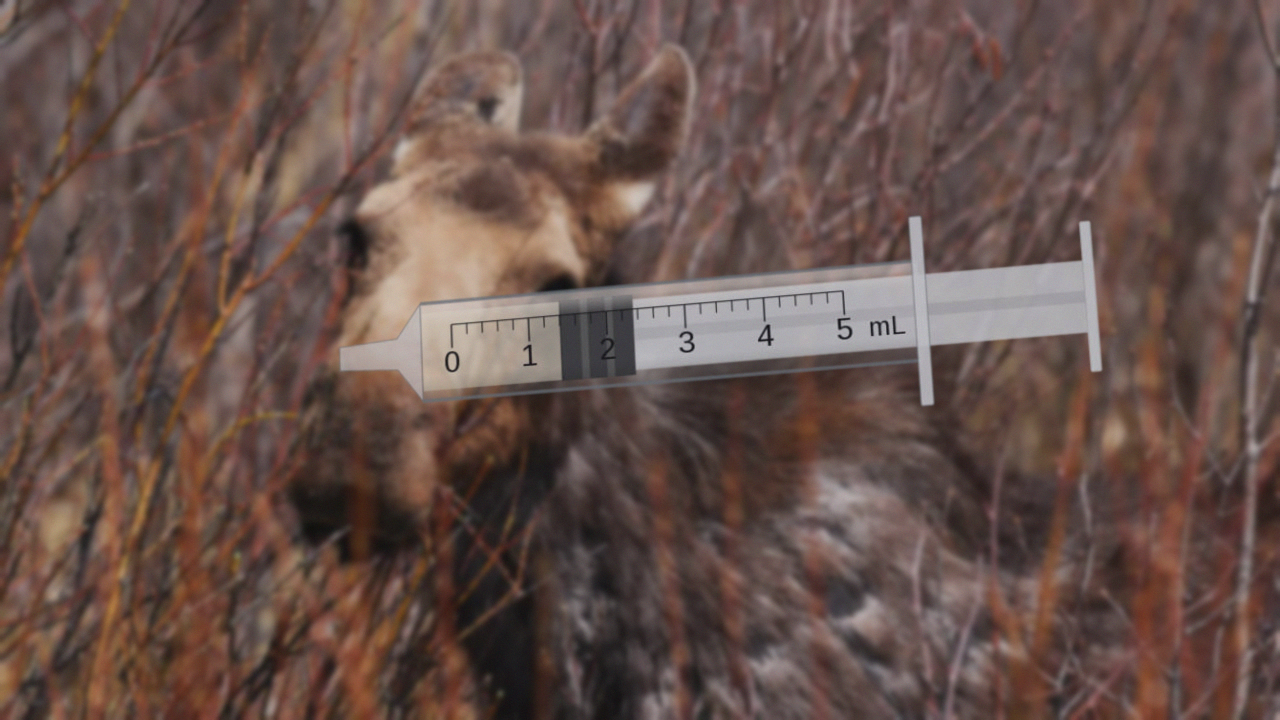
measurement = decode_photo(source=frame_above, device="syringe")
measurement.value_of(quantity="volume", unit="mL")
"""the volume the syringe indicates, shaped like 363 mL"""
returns 1.4 mL
